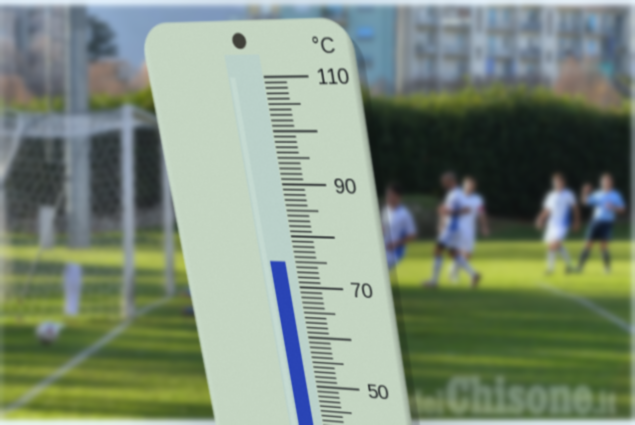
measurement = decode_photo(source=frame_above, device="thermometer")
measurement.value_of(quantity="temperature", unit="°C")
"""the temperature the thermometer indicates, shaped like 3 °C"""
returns 75 °C
